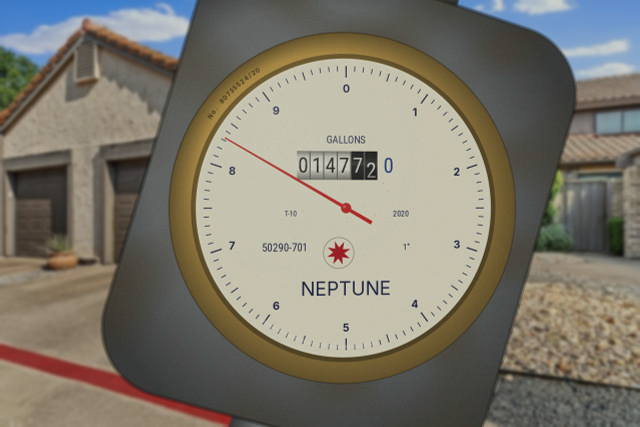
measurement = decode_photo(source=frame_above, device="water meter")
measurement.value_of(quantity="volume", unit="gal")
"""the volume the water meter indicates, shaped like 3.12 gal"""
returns 147718.3 gal
